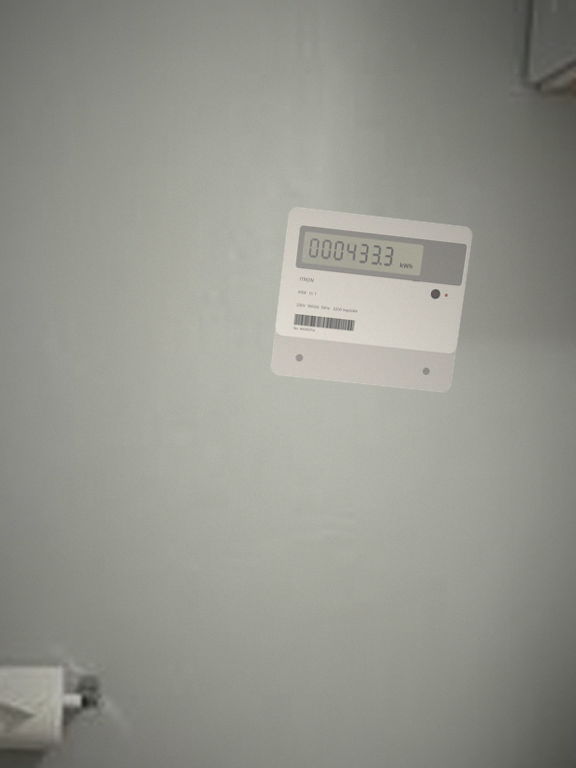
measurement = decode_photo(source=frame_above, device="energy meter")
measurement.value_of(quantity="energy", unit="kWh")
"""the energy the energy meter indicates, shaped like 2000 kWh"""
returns 433.3 kWh
